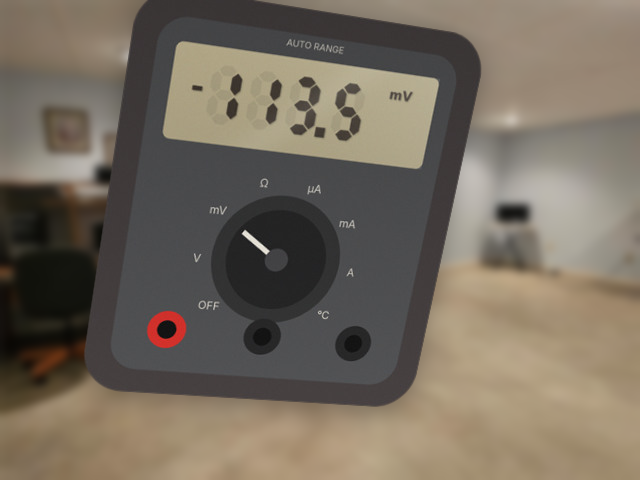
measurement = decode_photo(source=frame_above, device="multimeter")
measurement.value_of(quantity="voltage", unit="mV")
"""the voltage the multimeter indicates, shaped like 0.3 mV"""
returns -113.5 mV
